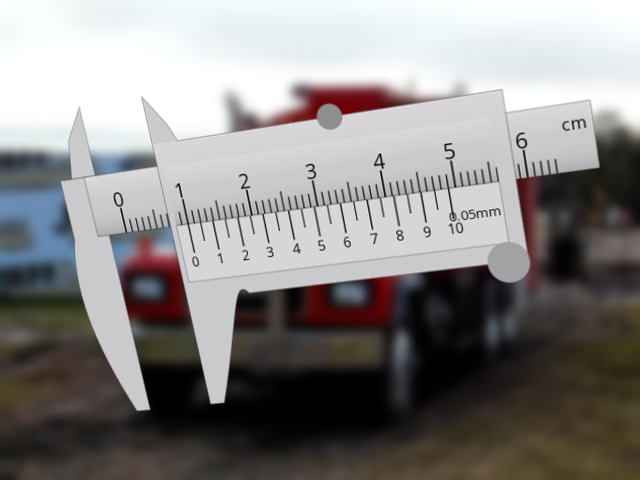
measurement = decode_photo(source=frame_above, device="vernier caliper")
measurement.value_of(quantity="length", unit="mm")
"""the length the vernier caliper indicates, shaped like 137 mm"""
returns 10.0 mm
